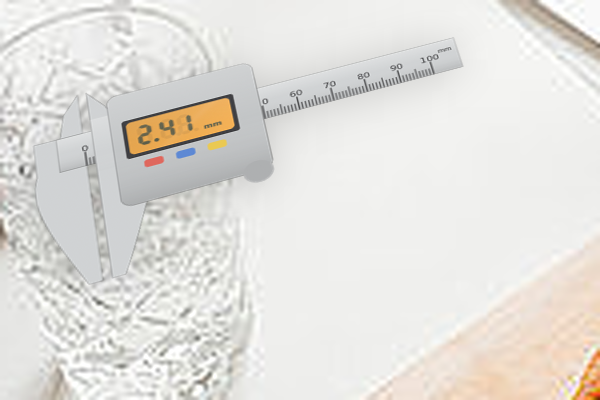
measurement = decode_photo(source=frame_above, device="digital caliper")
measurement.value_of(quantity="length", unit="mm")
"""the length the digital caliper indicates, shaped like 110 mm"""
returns 2.41 mm
